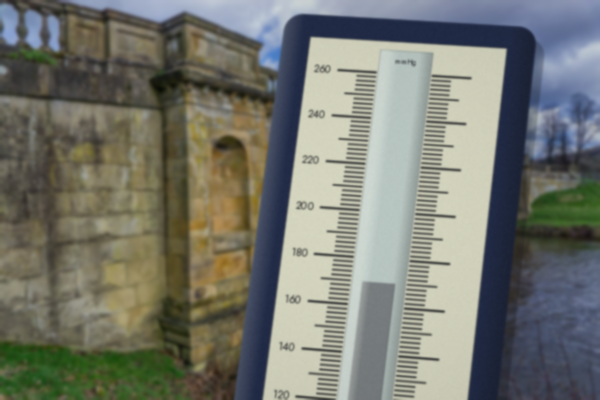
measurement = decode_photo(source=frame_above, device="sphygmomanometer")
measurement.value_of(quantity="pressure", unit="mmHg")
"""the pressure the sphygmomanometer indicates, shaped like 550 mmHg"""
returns 170 mmHg
